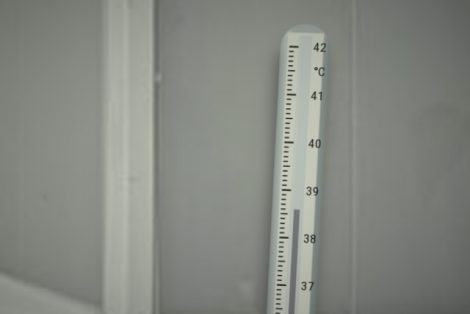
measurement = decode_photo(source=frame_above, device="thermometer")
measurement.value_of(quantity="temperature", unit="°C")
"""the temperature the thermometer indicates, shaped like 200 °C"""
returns 38.6 °C
